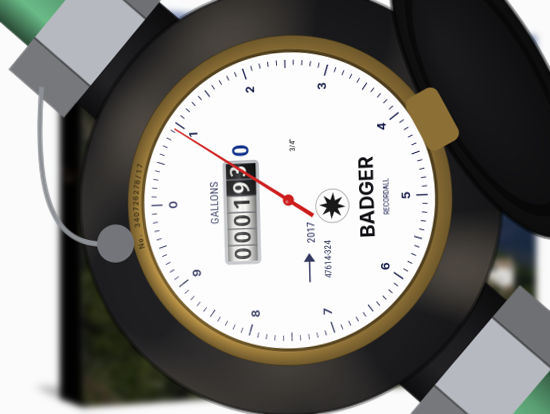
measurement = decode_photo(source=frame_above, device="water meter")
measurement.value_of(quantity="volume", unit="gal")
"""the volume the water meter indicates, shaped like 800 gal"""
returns 1930.9 gal
